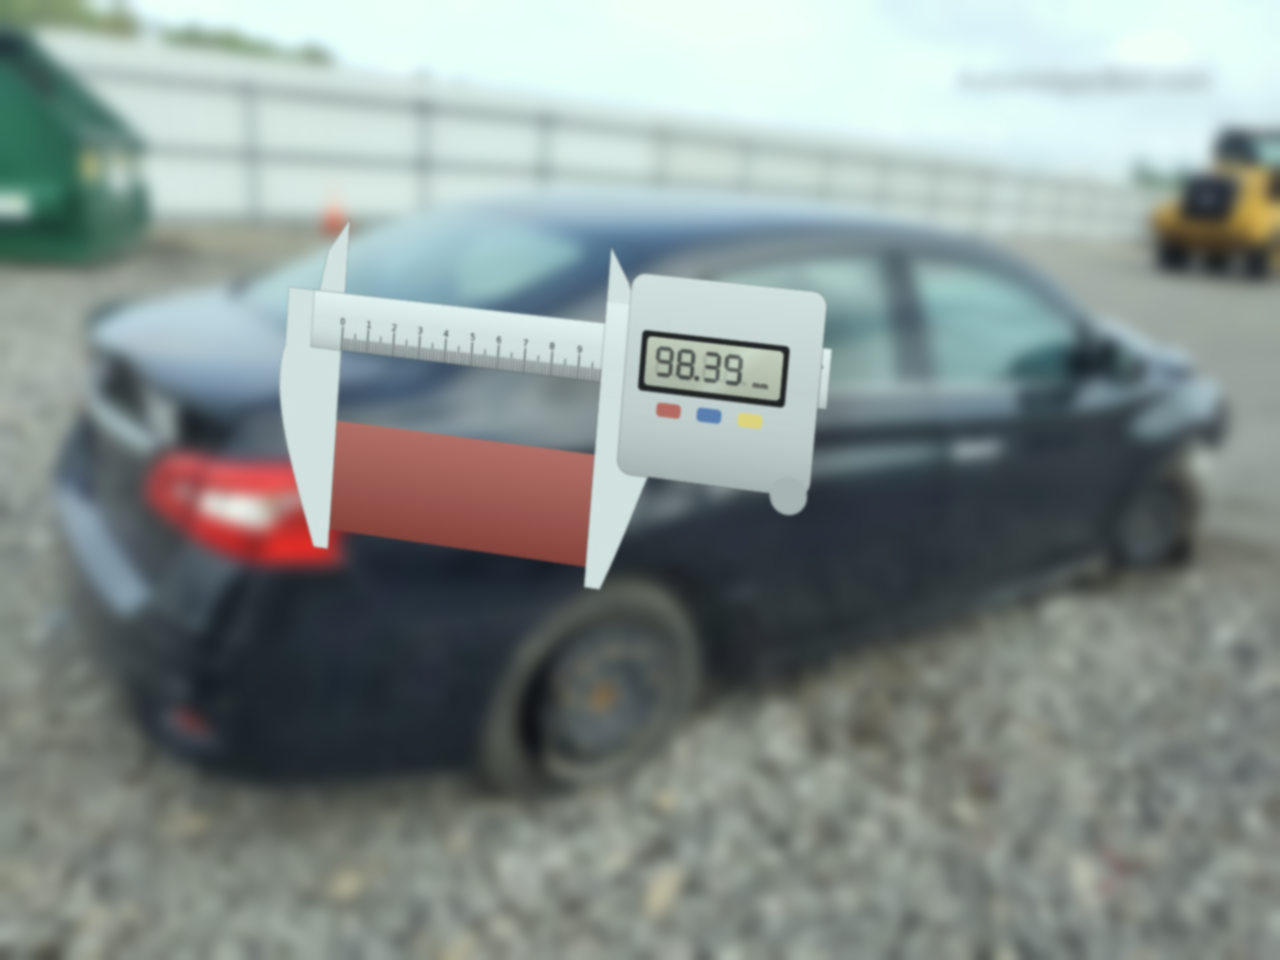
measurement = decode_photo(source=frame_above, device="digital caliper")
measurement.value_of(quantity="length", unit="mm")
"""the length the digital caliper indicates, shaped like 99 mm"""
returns 98.39 mm
